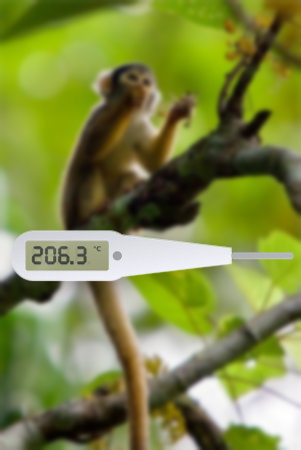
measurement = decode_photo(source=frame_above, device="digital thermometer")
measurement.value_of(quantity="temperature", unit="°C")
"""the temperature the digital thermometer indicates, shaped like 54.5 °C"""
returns 206.3 °C
